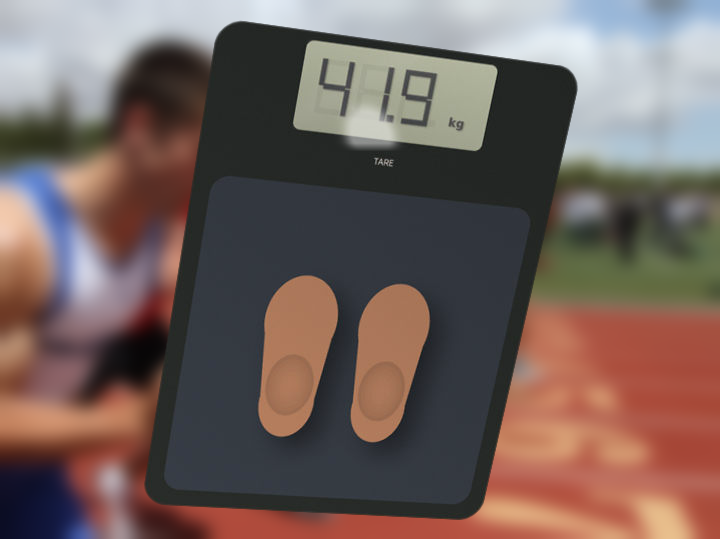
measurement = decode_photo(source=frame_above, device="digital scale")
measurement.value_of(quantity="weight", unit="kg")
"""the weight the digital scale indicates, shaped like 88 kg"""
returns 41.9 kg
